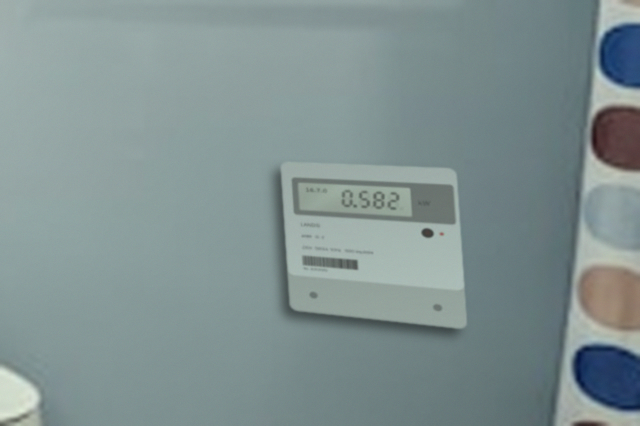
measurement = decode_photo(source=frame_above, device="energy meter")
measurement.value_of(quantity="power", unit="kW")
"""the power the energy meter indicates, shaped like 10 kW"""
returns 0.582 kW
